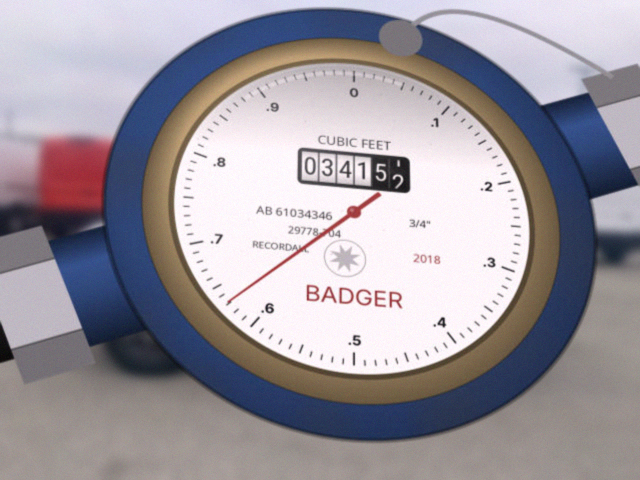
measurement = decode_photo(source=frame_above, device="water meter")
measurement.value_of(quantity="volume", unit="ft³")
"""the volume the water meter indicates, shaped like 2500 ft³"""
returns 34151.63 ft³
